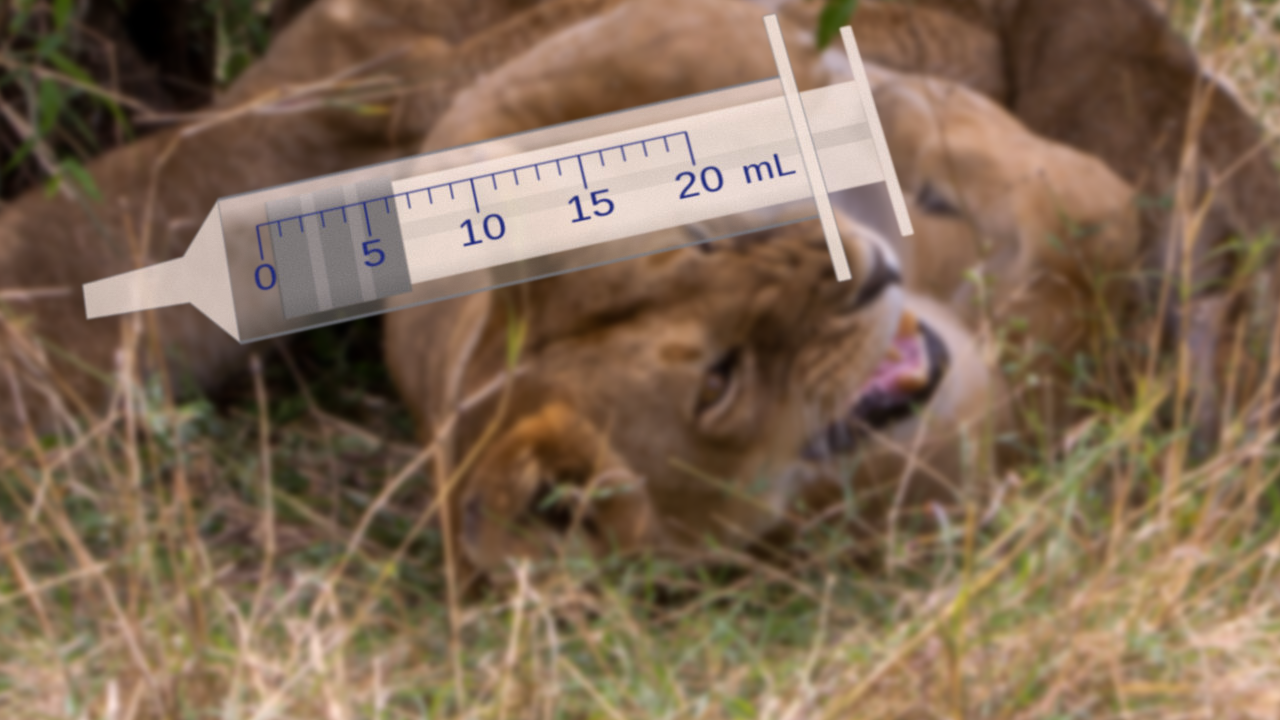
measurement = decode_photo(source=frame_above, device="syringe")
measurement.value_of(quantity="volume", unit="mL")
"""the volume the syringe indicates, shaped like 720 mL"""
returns 0.5 mL
